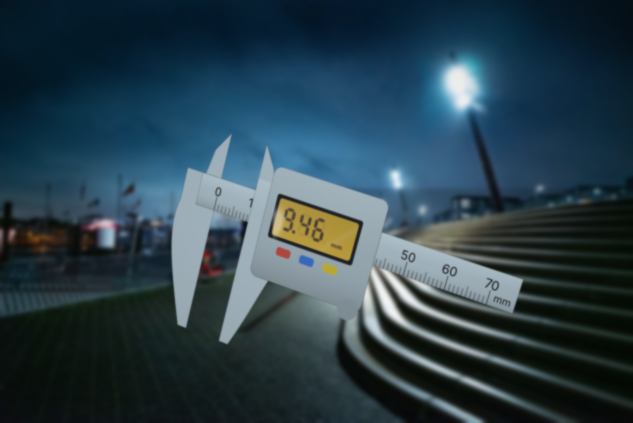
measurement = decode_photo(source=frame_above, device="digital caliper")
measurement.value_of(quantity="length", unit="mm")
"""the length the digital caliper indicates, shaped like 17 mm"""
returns 9.46 mm
